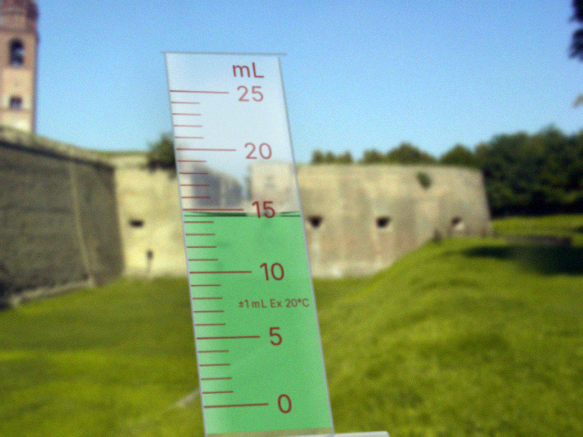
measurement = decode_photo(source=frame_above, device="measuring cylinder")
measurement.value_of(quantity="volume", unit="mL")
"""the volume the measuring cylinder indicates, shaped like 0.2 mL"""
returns 14.5 mL
